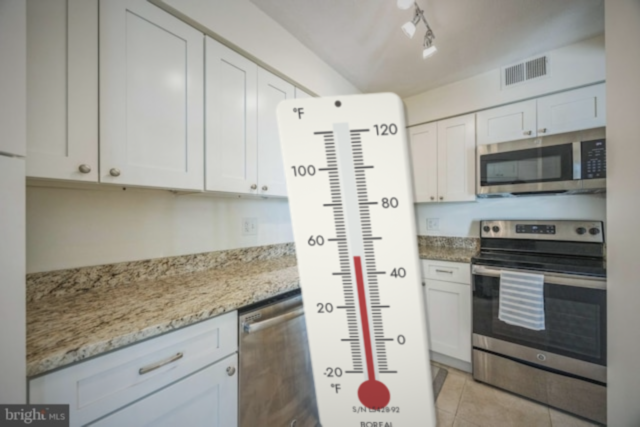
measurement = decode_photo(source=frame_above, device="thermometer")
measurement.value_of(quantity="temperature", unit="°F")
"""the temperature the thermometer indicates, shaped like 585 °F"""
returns 50 °F
